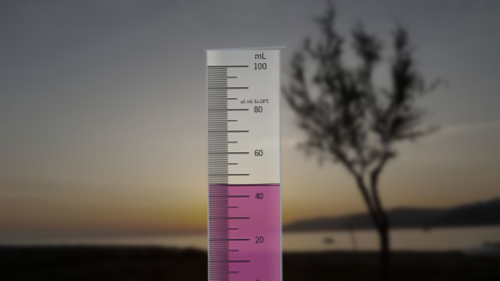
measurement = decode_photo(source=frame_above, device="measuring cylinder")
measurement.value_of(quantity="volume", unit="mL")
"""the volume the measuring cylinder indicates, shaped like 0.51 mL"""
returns 45 mL
